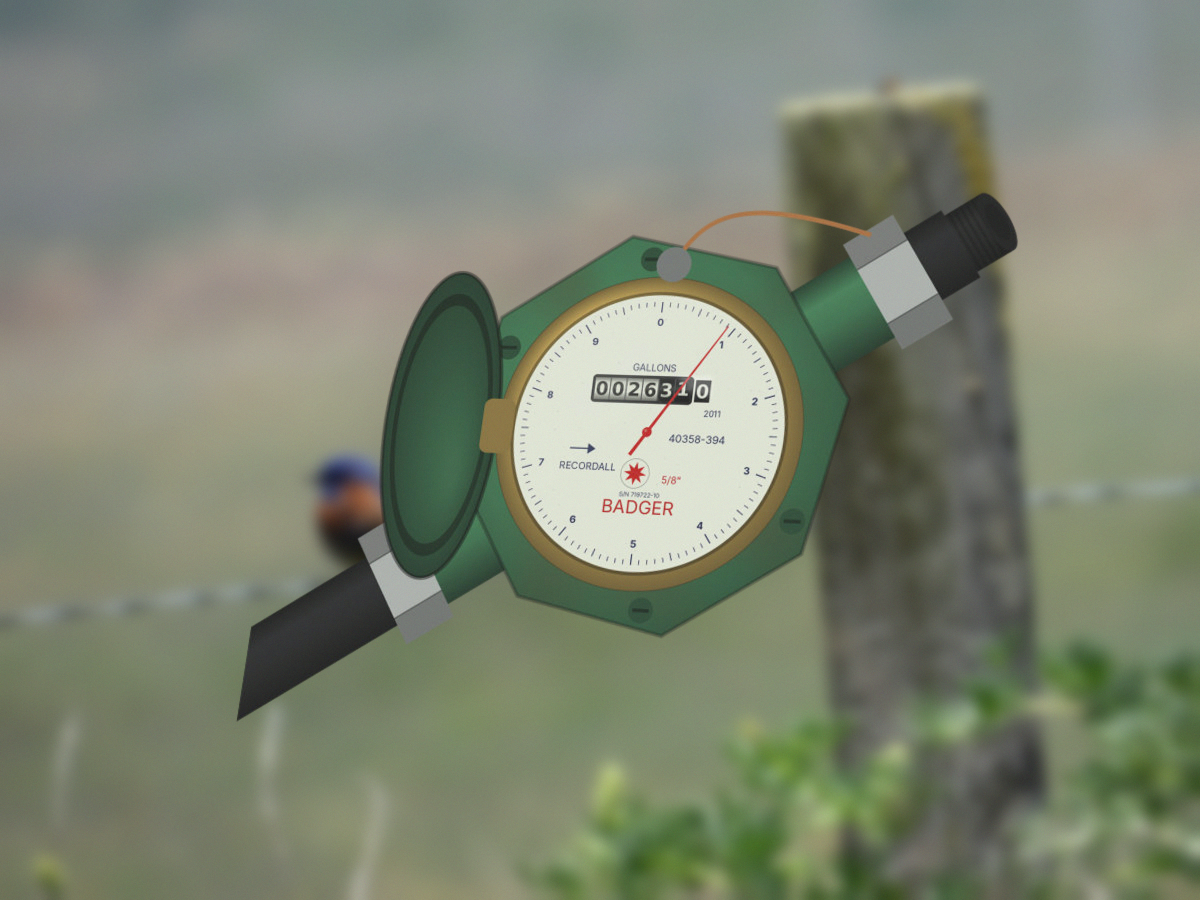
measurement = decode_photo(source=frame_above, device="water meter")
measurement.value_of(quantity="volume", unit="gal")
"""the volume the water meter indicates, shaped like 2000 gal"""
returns 26310.9 gal
